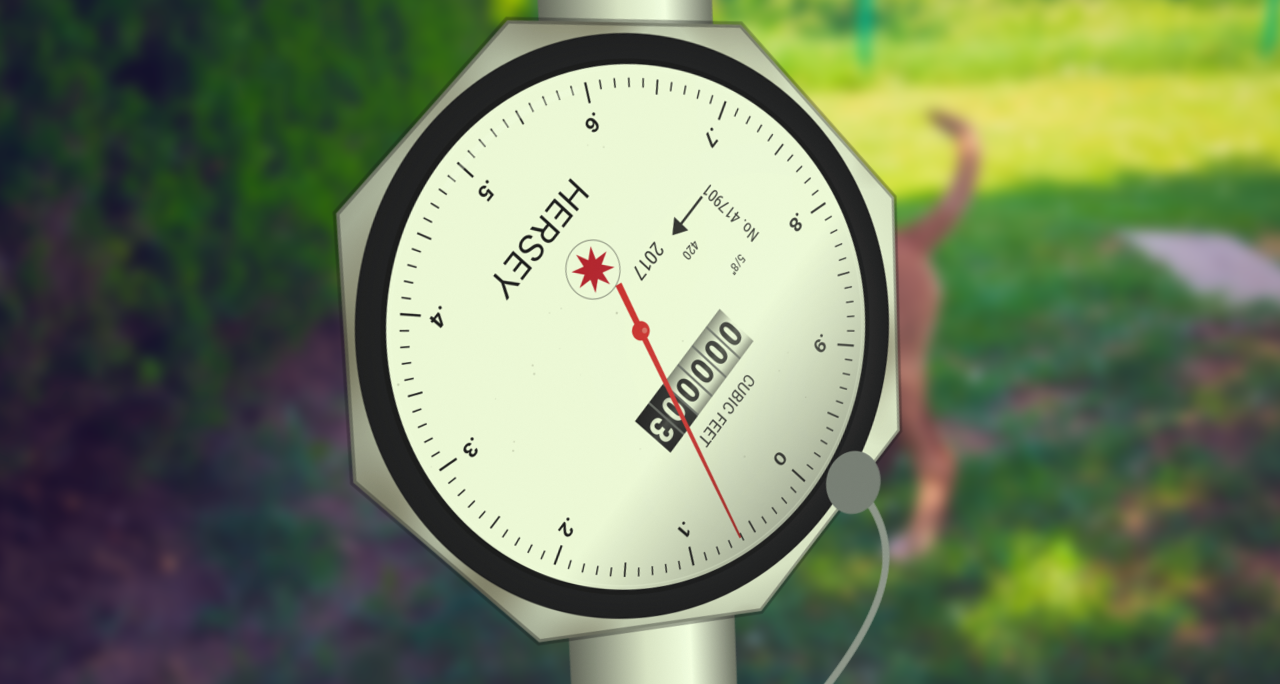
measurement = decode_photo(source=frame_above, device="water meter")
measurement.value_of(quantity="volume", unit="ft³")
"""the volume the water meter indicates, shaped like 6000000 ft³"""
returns 3.06 ft³
